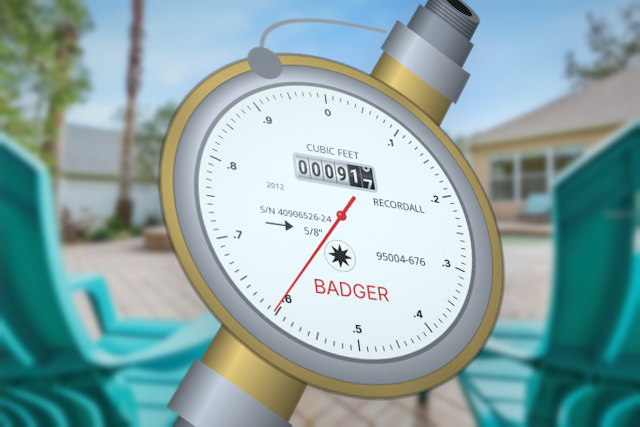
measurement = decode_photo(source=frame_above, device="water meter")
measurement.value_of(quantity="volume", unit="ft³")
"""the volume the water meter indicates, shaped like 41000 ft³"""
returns 916.60 ft³
